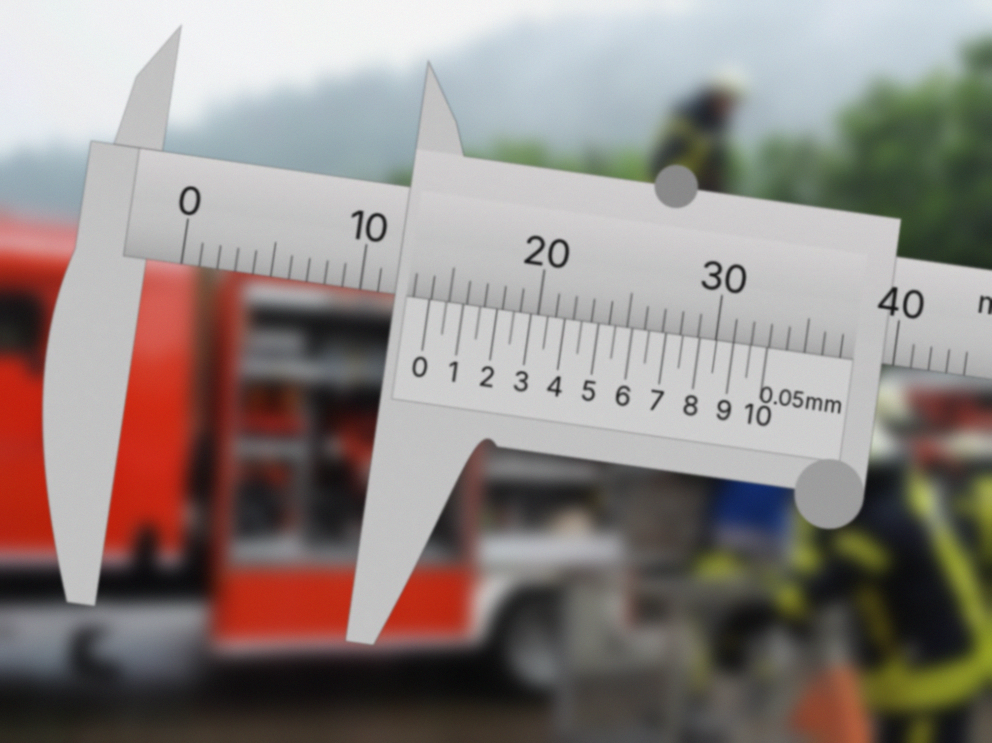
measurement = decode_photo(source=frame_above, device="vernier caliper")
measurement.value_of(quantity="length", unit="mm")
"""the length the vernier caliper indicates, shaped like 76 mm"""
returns 13.9 mm
